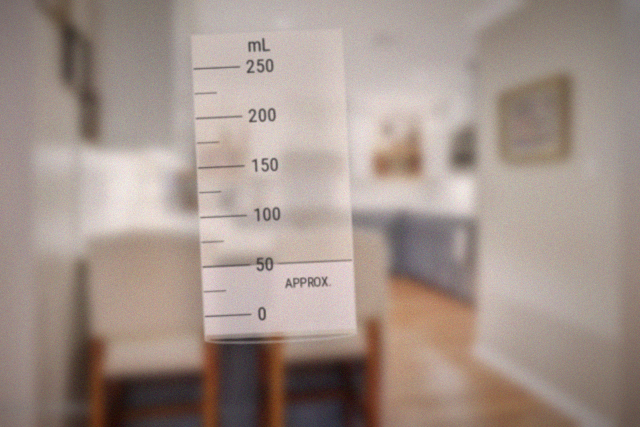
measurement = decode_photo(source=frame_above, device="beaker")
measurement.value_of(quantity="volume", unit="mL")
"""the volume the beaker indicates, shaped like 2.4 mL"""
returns 50 mL
